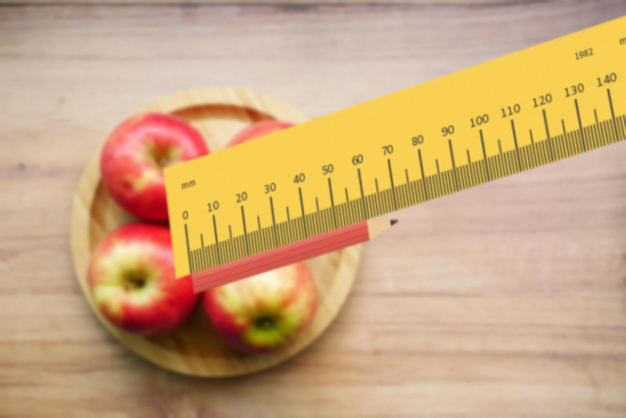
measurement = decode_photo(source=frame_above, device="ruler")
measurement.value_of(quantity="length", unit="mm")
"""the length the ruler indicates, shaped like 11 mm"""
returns 70 mm
